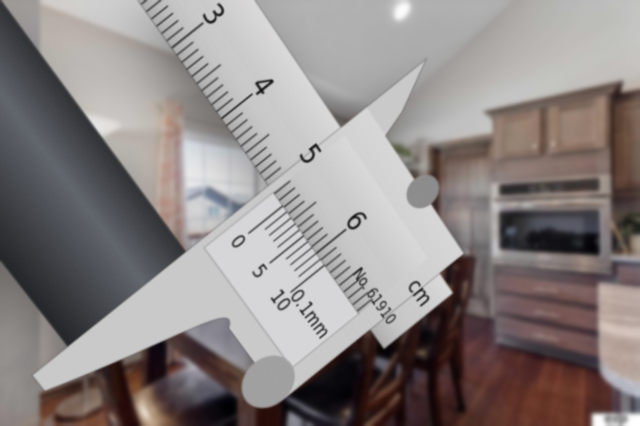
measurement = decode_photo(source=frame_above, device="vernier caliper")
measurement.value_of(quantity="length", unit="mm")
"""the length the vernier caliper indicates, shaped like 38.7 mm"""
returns 52.8 mm
